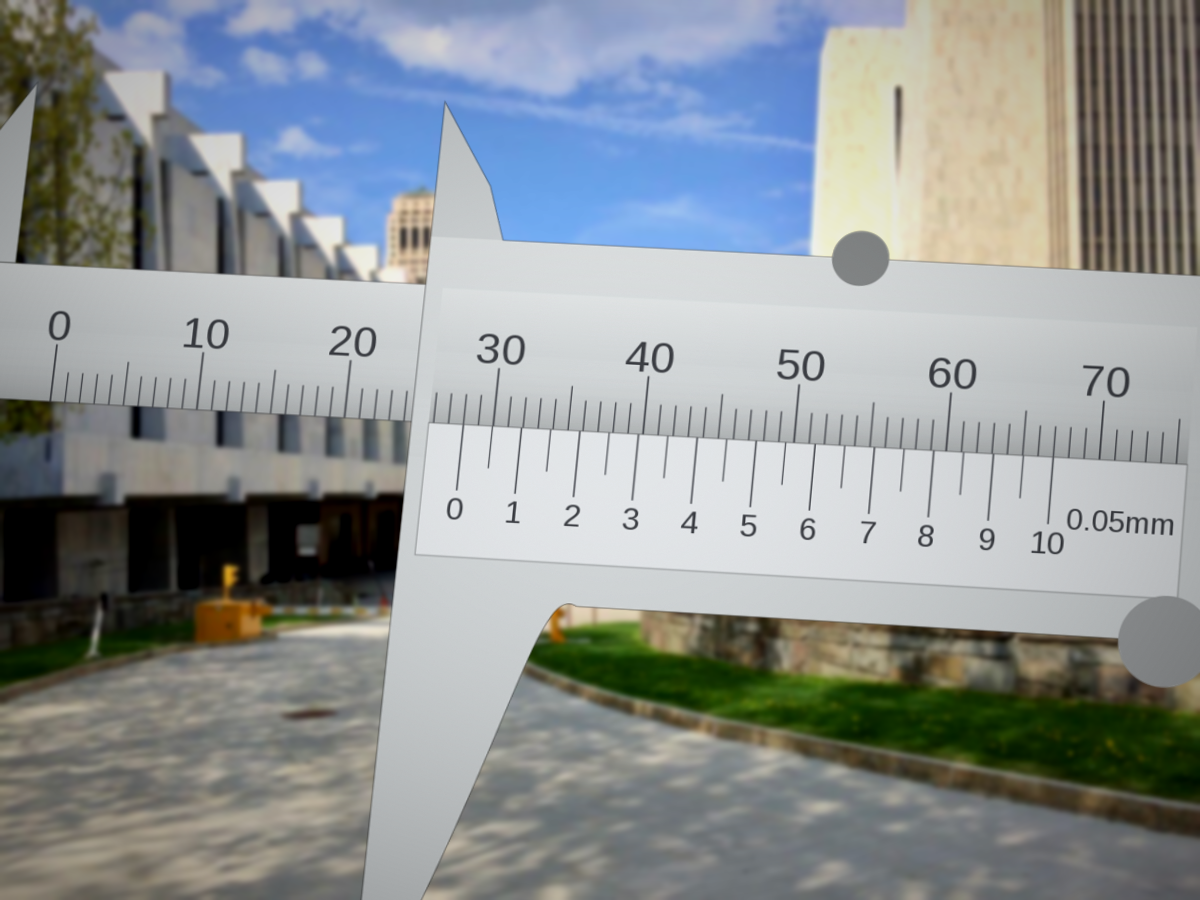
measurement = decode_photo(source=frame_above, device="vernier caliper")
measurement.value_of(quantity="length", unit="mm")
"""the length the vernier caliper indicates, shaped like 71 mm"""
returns 28.0 mm
